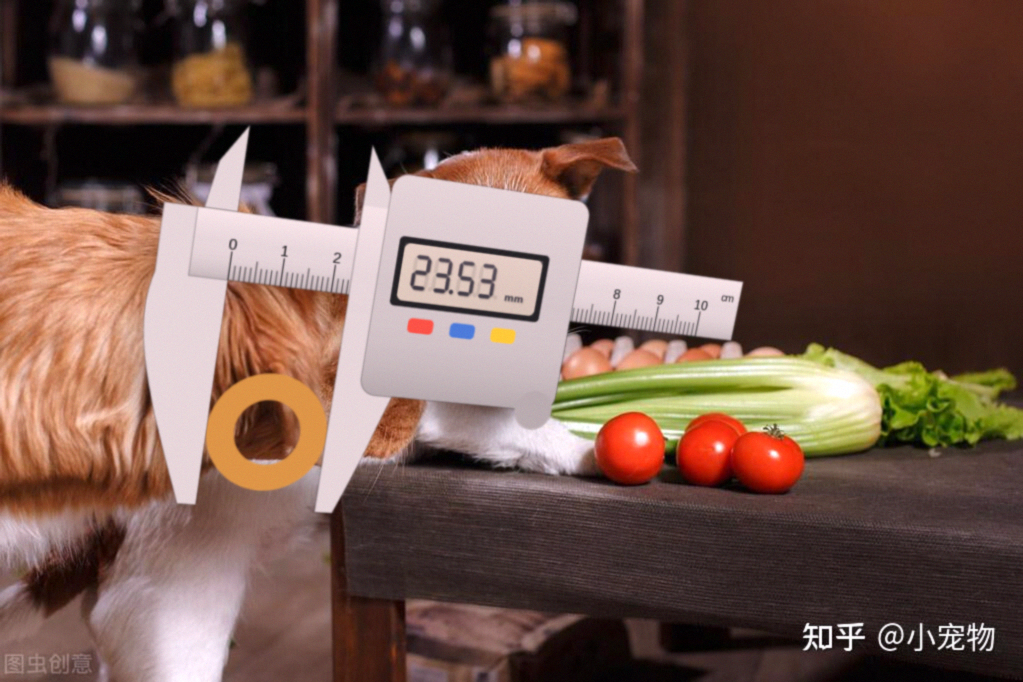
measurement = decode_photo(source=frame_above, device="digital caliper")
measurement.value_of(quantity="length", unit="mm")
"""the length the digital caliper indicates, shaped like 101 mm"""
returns 23.53 mm
